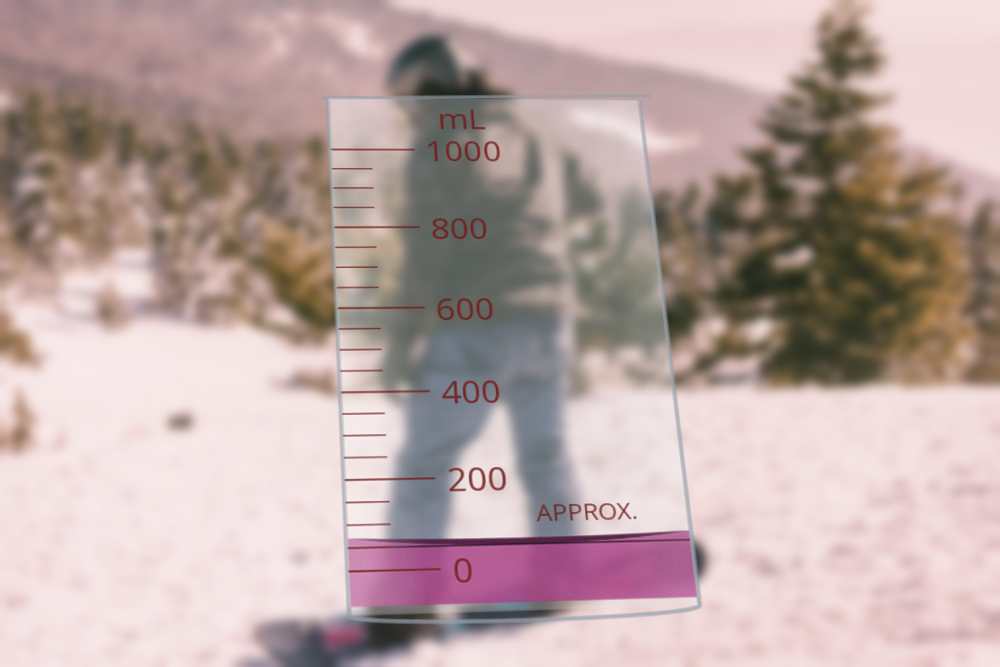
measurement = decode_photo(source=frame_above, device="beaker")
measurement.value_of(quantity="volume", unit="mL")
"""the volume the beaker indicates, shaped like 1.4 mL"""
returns 50 mL
